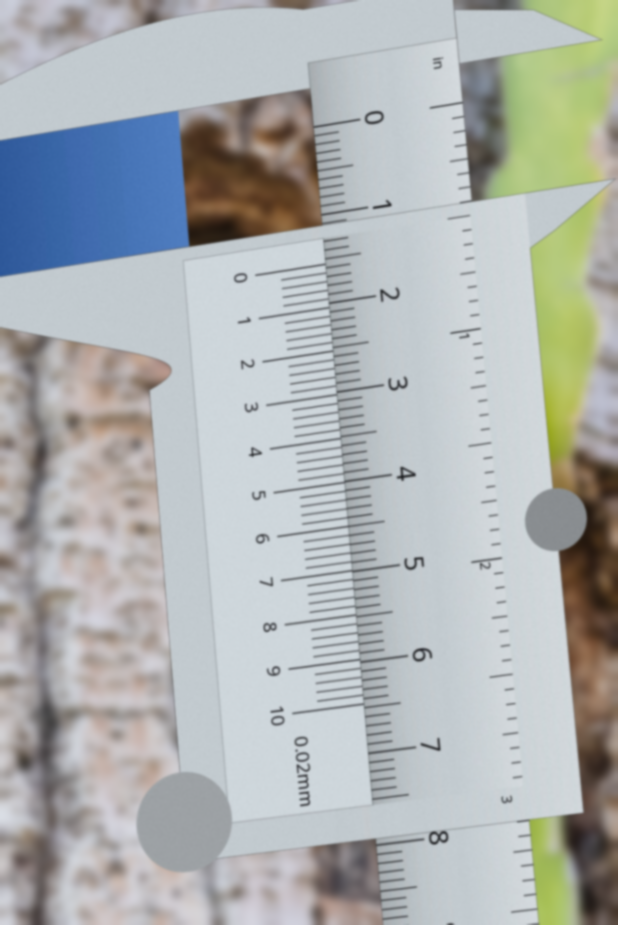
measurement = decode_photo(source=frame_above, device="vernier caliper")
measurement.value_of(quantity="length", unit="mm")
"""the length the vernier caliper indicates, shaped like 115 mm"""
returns 15.6 mm
